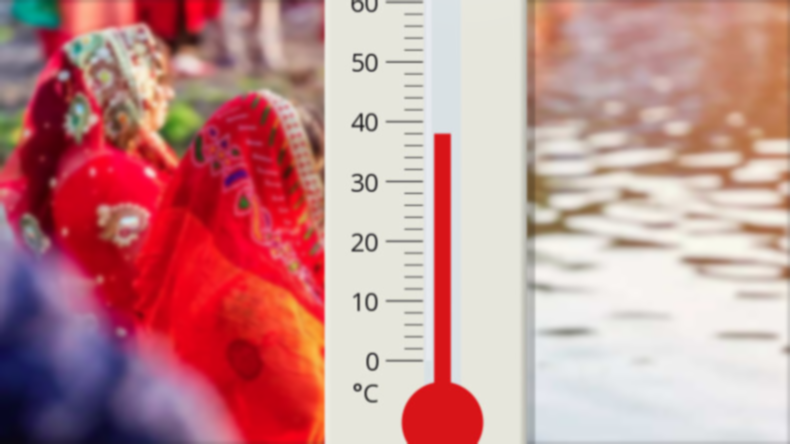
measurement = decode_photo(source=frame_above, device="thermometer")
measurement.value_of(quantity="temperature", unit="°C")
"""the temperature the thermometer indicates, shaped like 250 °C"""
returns 38 °C
